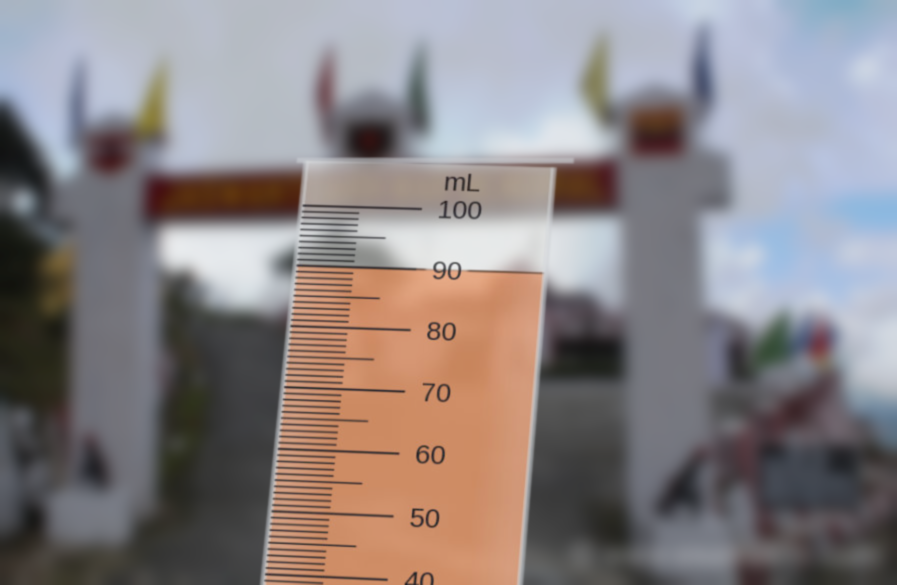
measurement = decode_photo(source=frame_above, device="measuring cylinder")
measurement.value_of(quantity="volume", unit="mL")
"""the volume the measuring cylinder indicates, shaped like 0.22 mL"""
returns 90 mL
